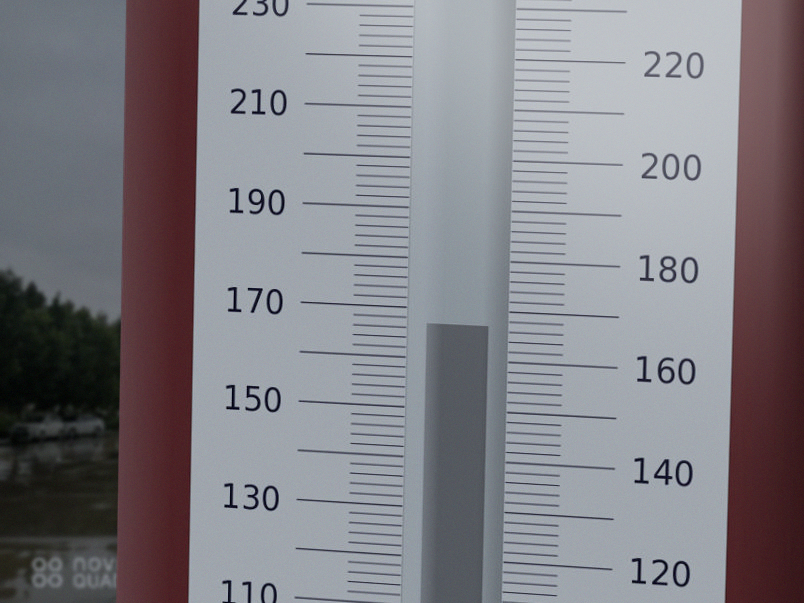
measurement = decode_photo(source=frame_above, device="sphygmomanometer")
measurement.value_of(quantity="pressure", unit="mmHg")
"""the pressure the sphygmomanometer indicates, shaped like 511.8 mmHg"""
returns 167 mmHg
